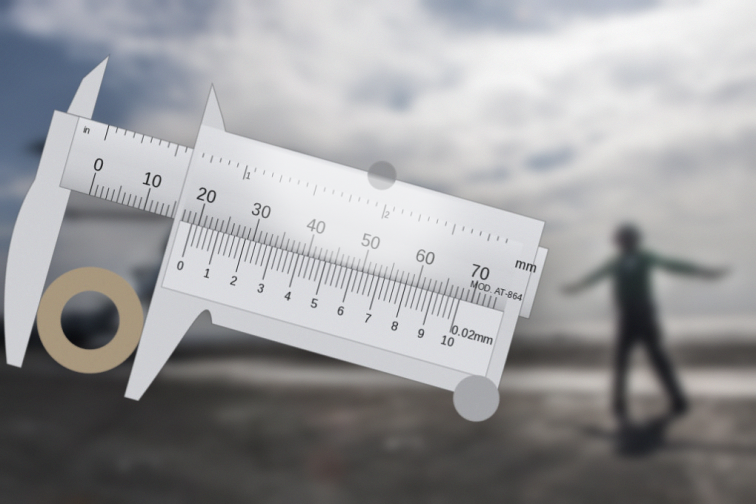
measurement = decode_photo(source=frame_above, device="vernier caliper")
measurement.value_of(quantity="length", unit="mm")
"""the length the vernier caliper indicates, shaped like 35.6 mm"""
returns 18.8 mm
